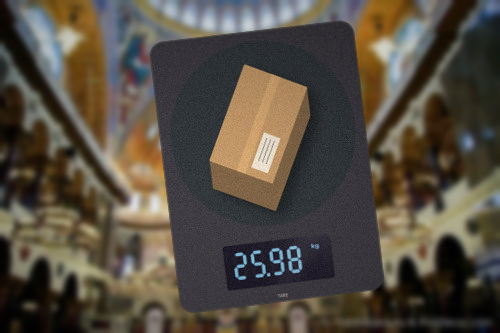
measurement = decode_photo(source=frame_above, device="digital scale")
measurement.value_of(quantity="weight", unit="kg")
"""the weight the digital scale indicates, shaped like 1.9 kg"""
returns 25.98 kg
